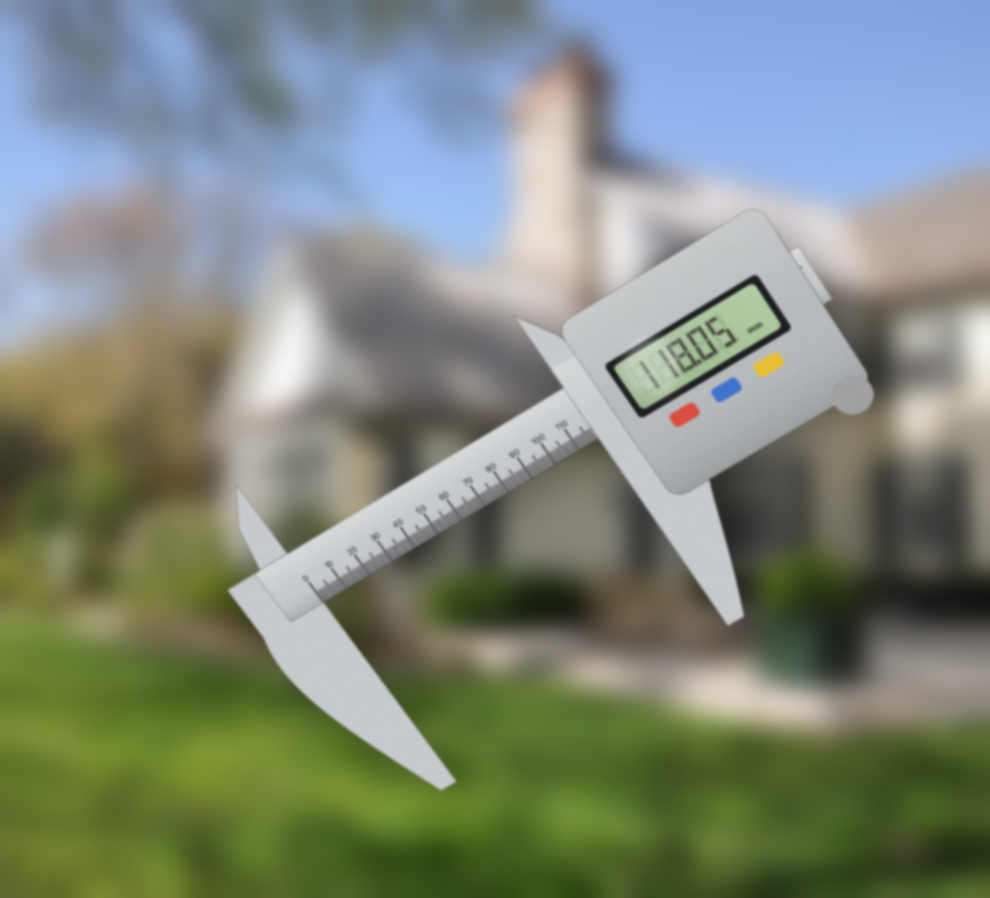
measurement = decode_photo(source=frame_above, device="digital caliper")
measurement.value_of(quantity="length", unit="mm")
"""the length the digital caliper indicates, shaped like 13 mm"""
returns 118.05 mm
